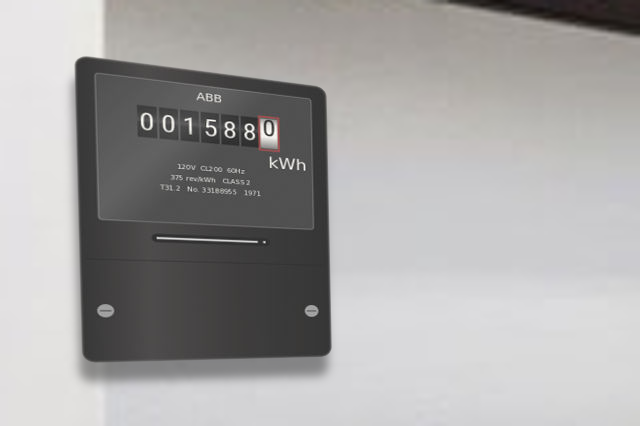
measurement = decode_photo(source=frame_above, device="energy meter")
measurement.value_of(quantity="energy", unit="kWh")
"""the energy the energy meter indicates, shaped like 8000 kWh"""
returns 1588.0 kWh
